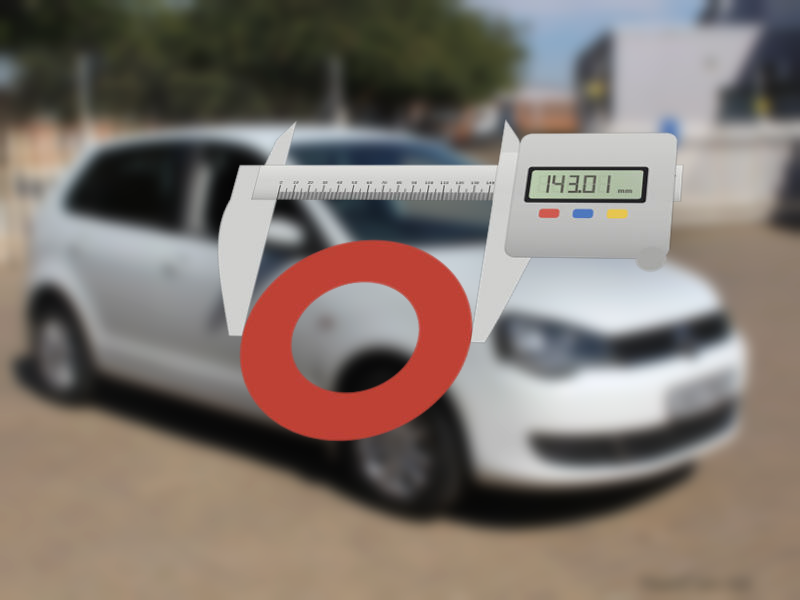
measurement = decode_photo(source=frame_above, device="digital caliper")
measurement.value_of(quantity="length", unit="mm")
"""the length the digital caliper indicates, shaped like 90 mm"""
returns 143.01 mm
